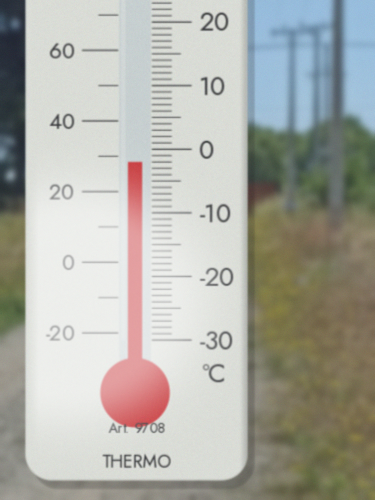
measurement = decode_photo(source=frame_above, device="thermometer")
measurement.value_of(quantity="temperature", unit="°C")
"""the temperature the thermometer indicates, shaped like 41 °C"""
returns -2 °C
